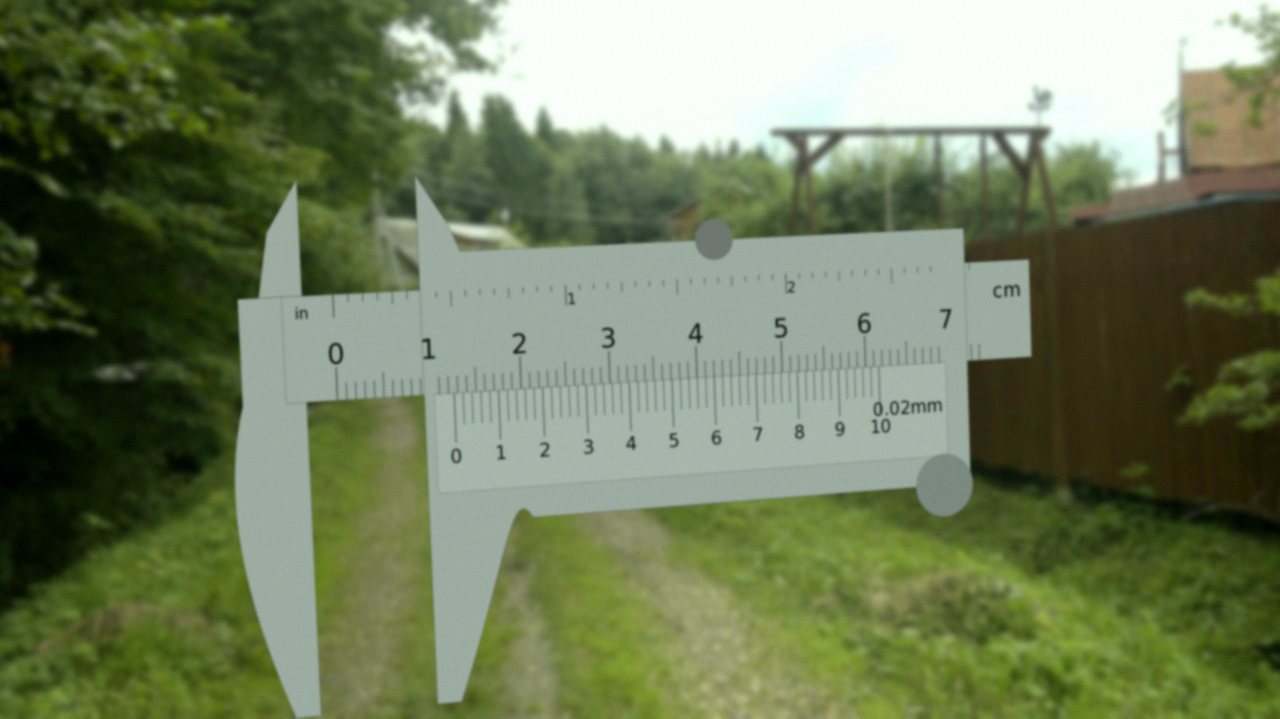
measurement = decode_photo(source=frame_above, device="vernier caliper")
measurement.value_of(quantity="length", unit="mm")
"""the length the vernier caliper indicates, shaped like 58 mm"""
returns 12.6 mm
